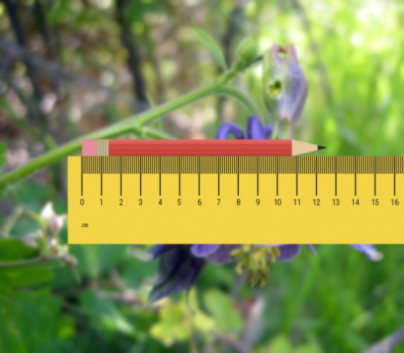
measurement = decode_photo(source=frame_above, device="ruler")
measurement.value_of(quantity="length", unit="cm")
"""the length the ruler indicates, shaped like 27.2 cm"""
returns 12.5 cm
